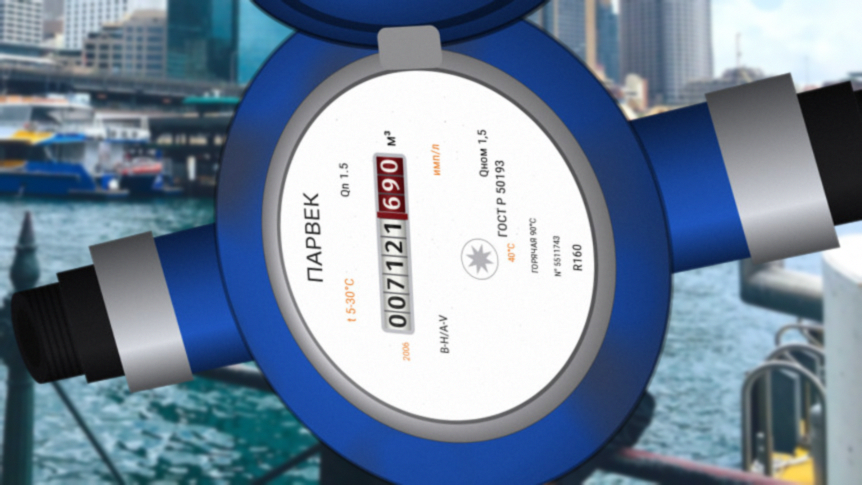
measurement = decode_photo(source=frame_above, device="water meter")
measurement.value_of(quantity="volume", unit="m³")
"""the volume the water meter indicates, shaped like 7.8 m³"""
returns 7121.690 m³
